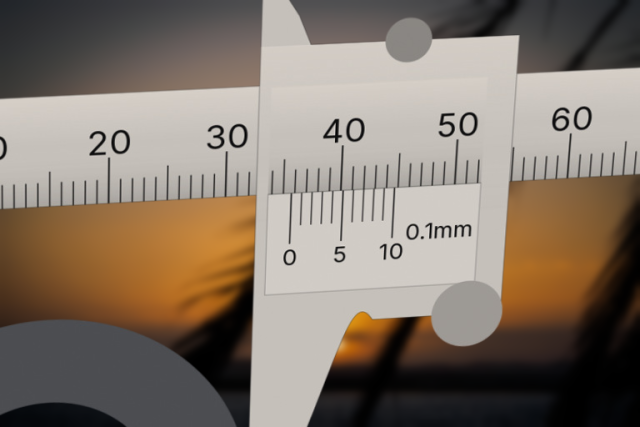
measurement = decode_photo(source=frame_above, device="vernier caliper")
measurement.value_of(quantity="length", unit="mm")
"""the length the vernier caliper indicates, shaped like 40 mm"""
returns 35.7 mm
